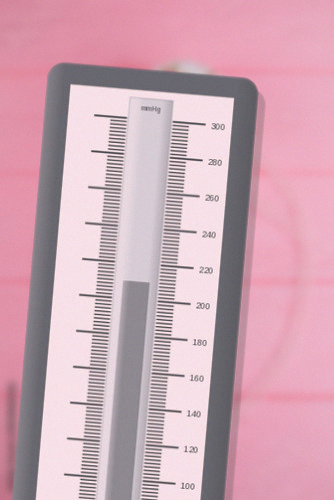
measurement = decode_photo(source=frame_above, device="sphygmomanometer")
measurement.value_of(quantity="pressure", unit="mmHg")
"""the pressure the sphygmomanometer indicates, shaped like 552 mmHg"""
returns 210 mmHg
